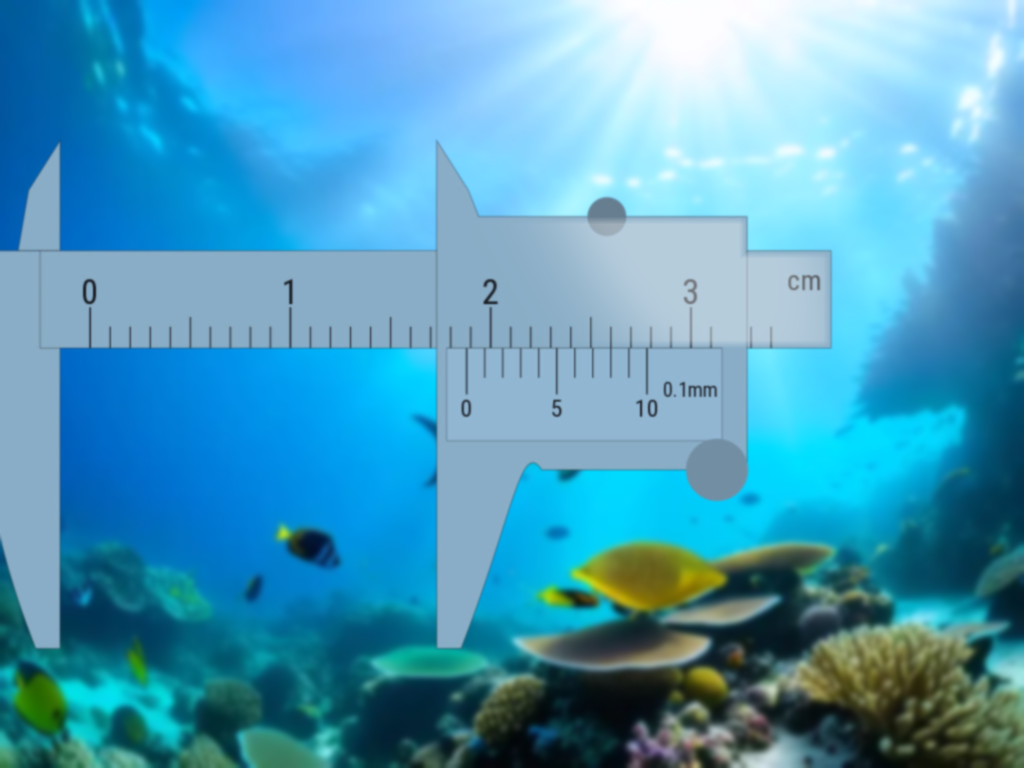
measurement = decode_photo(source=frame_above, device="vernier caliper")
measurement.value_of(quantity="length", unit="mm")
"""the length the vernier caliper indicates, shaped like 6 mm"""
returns 18.8 mm
